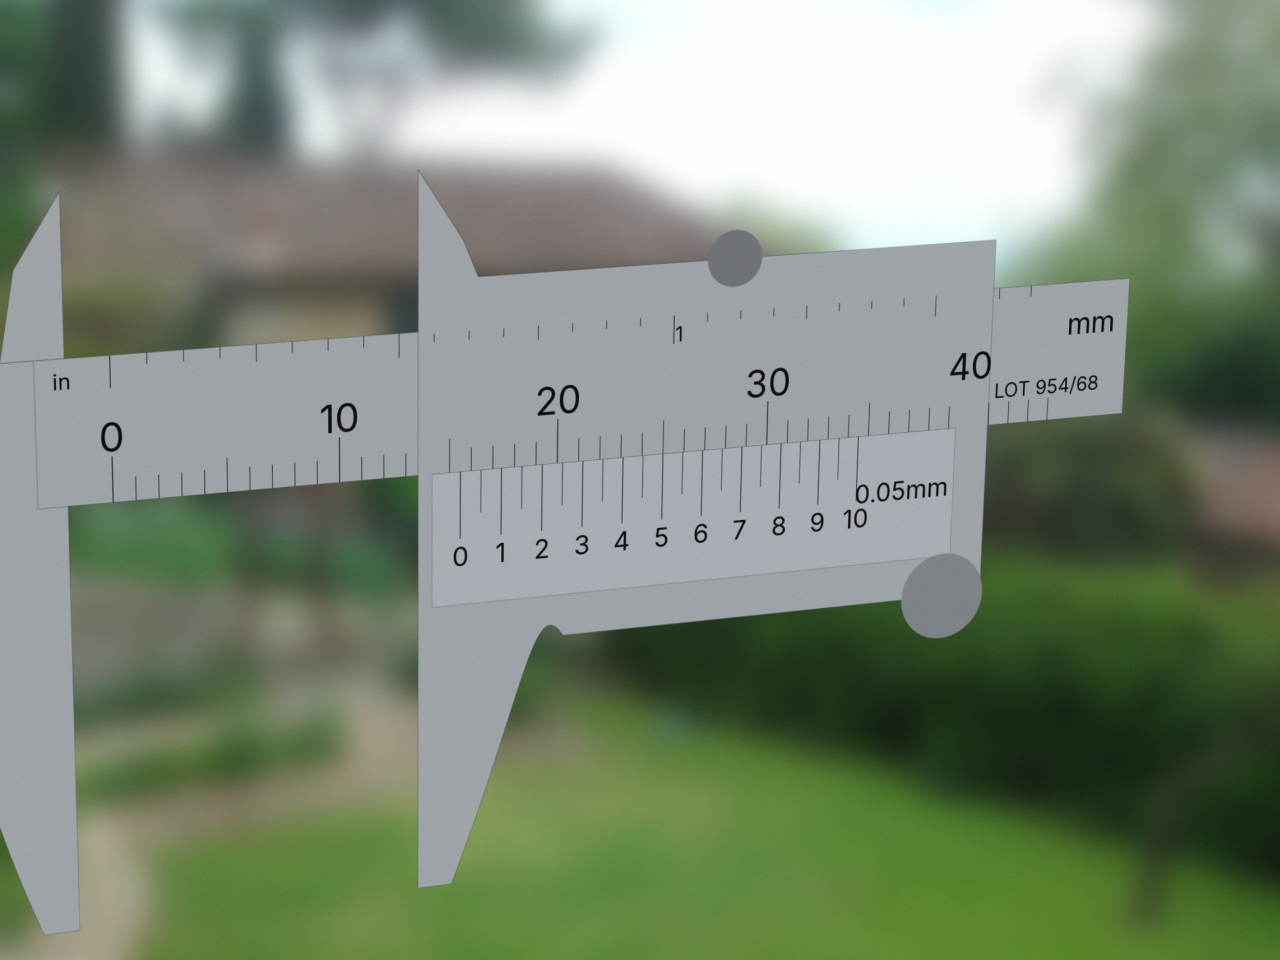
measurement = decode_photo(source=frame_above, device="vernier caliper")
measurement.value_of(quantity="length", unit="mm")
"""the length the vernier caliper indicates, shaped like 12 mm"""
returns 15.5 mm
